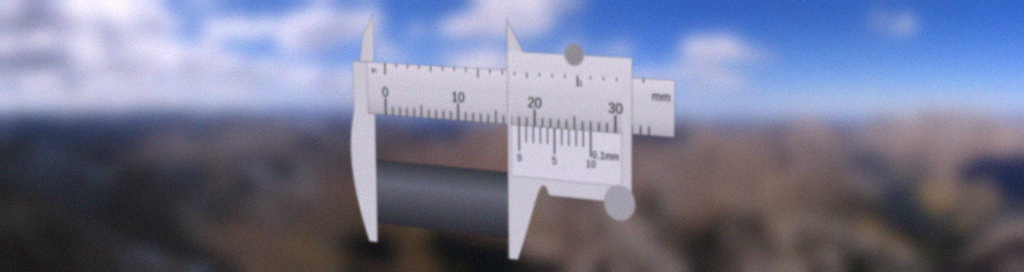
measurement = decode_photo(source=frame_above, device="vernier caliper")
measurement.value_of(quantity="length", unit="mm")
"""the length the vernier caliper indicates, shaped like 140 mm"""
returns 18.0 mm
